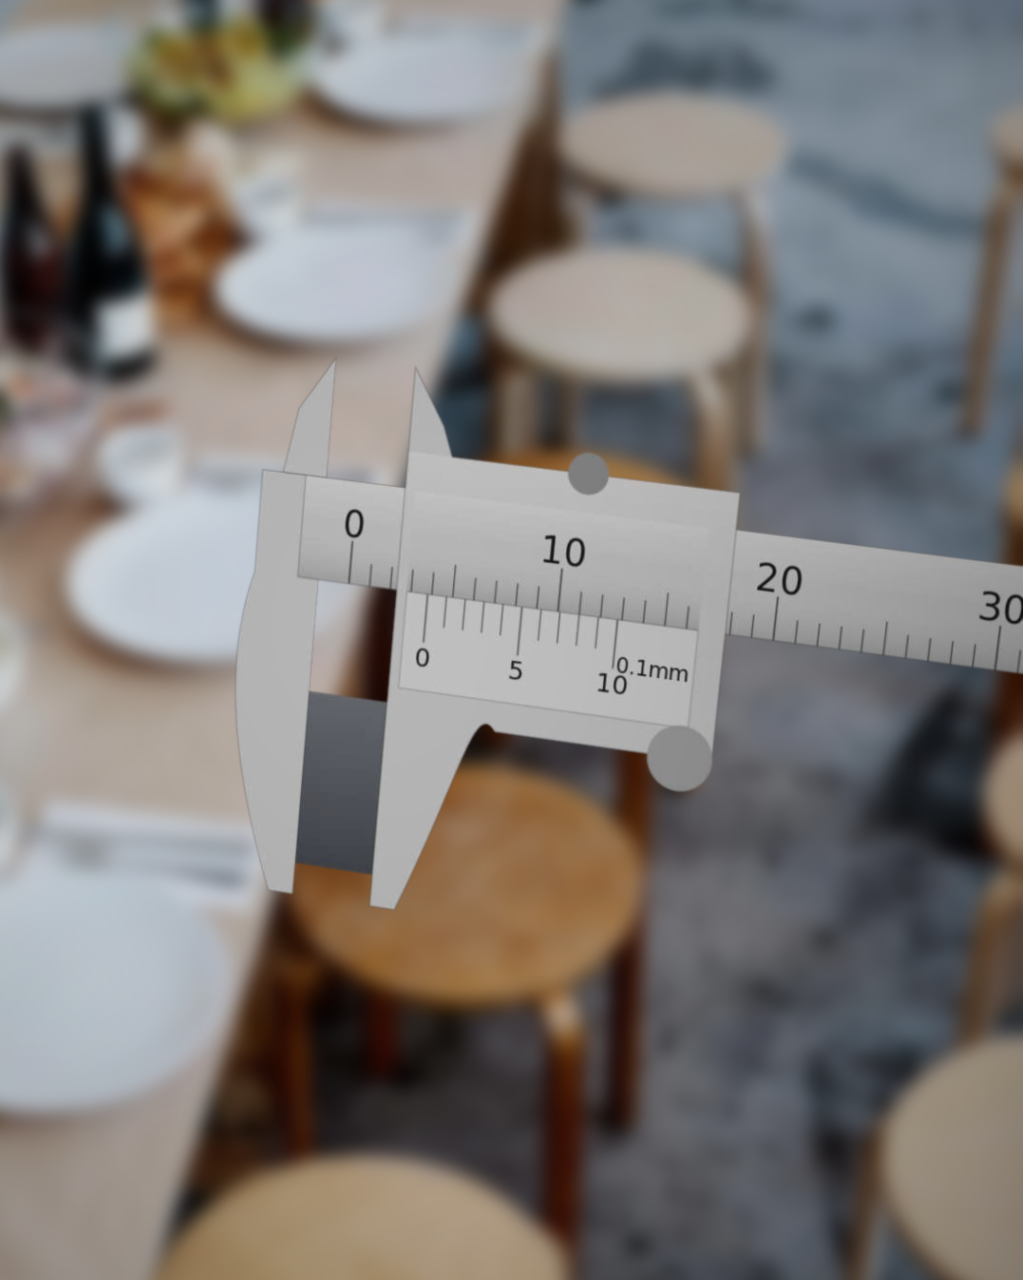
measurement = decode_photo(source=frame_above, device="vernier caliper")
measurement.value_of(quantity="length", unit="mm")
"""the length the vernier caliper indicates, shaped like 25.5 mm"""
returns 3.8 mm
